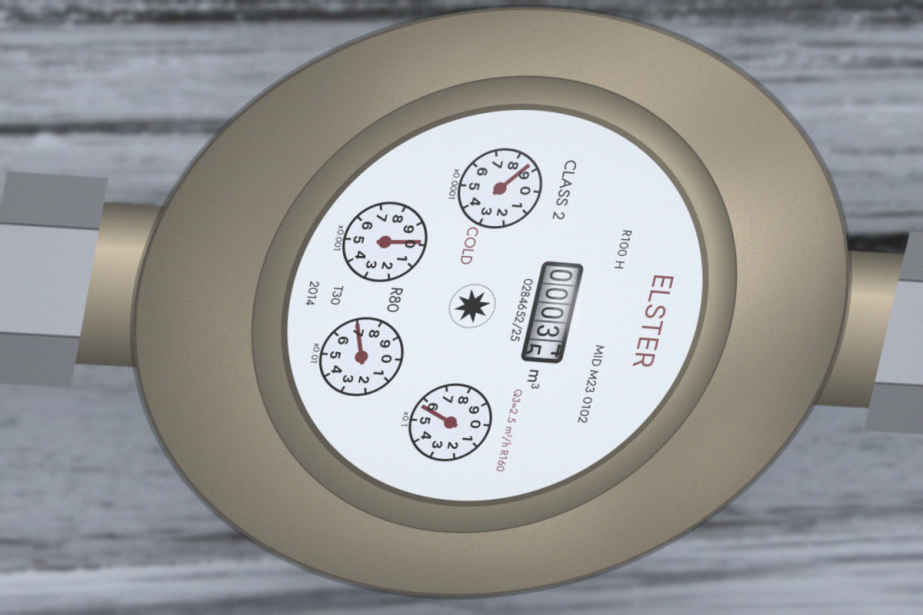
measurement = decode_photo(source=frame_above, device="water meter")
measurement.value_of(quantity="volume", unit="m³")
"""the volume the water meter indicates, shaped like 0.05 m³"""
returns 34.5698 m³
